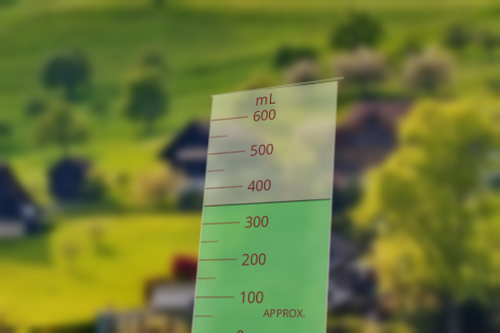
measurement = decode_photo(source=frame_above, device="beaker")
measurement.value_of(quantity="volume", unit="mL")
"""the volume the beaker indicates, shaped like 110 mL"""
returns 350 mL
